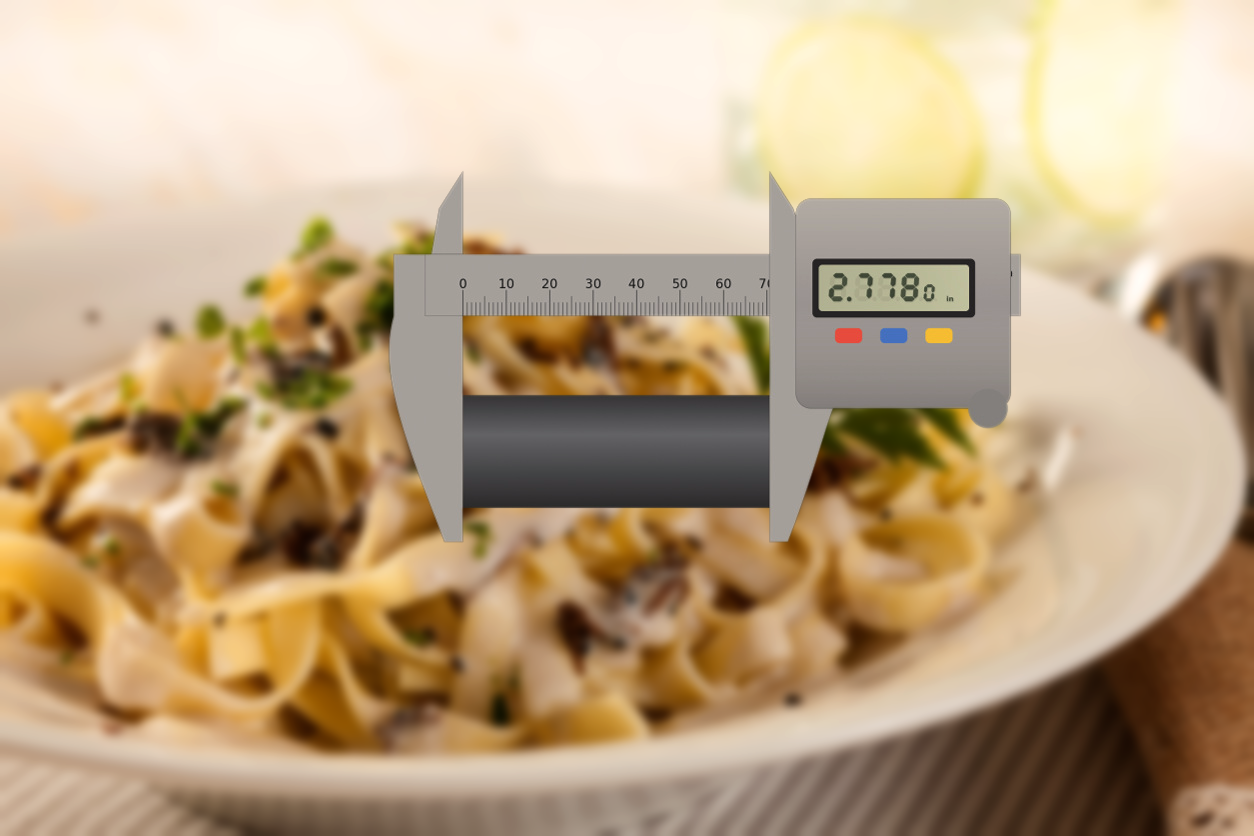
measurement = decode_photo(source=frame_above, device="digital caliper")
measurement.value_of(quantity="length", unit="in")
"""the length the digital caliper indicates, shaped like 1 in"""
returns 2.7780 in
